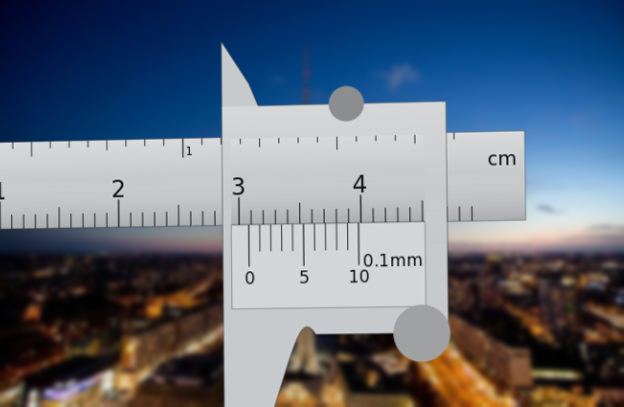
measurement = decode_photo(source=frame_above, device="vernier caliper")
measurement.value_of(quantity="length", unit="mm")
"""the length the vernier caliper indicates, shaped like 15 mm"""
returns 30.8 mm
